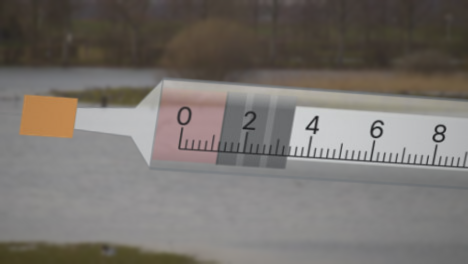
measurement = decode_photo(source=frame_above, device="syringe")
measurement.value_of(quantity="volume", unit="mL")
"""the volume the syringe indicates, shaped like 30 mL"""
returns 1.2 mL
